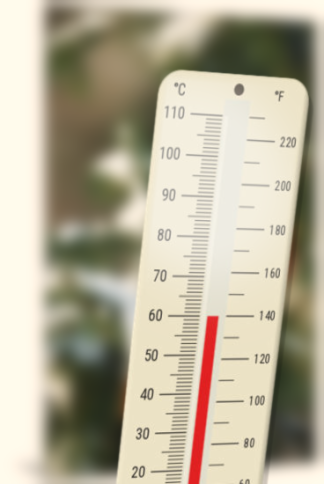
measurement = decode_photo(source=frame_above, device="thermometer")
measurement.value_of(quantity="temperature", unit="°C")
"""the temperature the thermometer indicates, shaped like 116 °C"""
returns 60 °C
